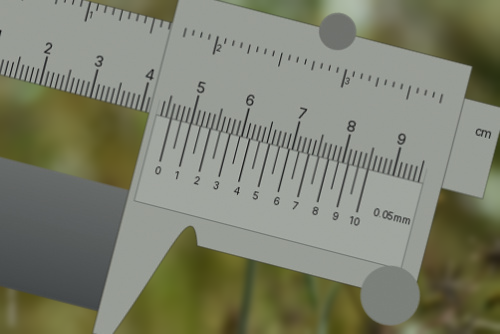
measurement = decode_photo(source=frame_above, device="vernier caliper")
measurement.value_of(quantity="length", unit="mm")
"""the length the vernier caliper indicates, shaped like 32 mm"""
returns 46.0 mm
